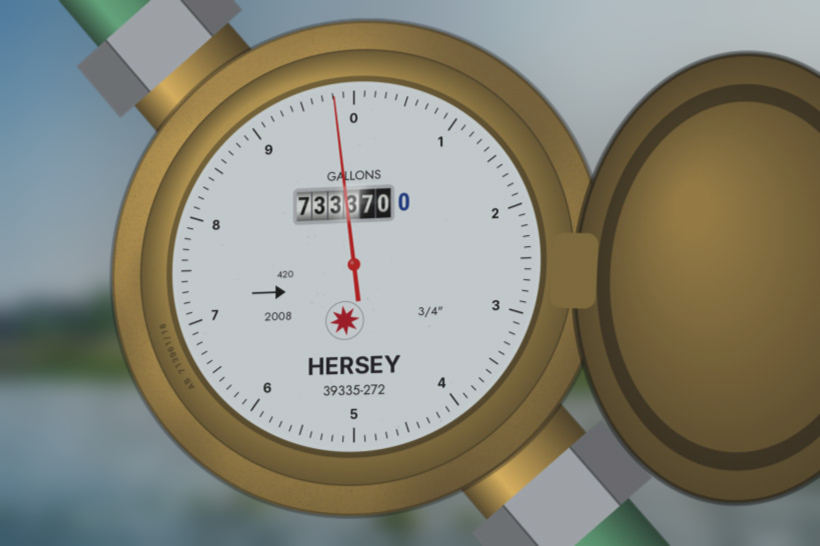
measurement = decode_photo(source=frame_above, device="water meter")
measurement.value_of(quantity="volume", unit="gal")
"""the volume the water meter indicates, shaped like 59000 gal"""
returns 7333699.8 gal
